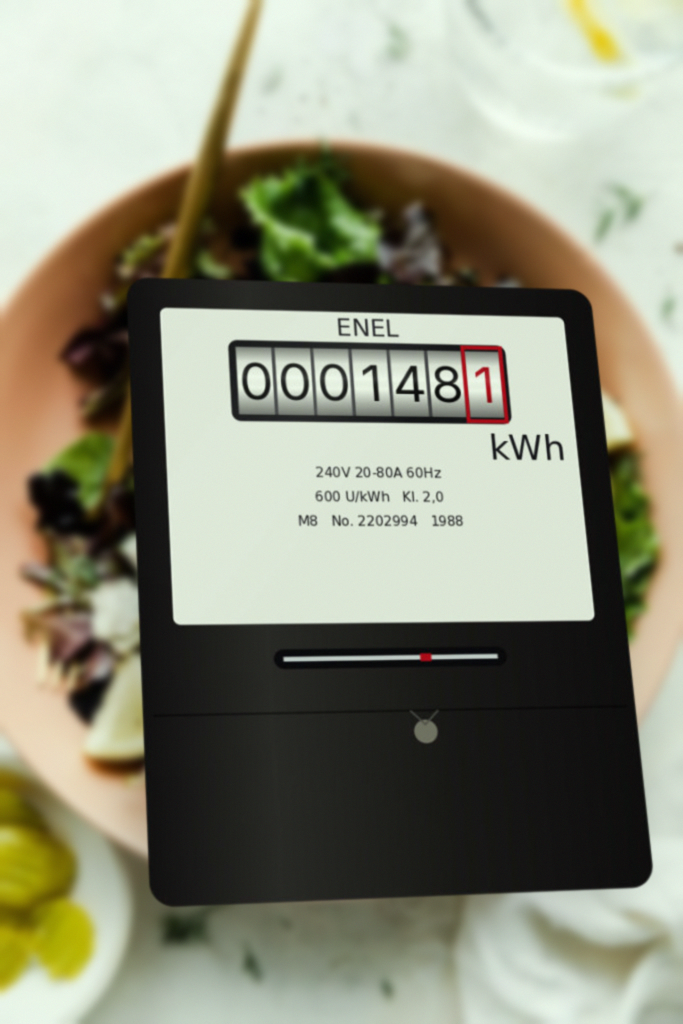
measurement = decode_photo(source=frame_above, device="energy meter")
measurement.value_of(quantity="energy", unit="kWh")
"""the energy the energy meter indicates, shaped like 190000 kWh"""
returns 148.1 kWh
